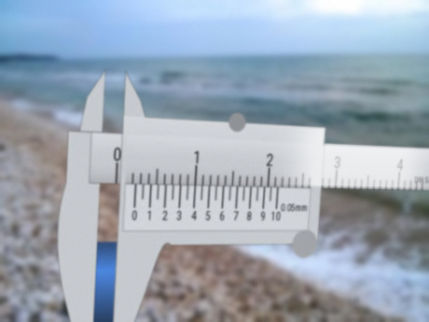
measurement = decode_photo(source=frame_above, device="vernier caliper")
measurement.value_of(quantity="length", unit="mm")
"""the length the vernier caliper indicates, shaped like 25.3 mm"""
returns 2.4 mm
